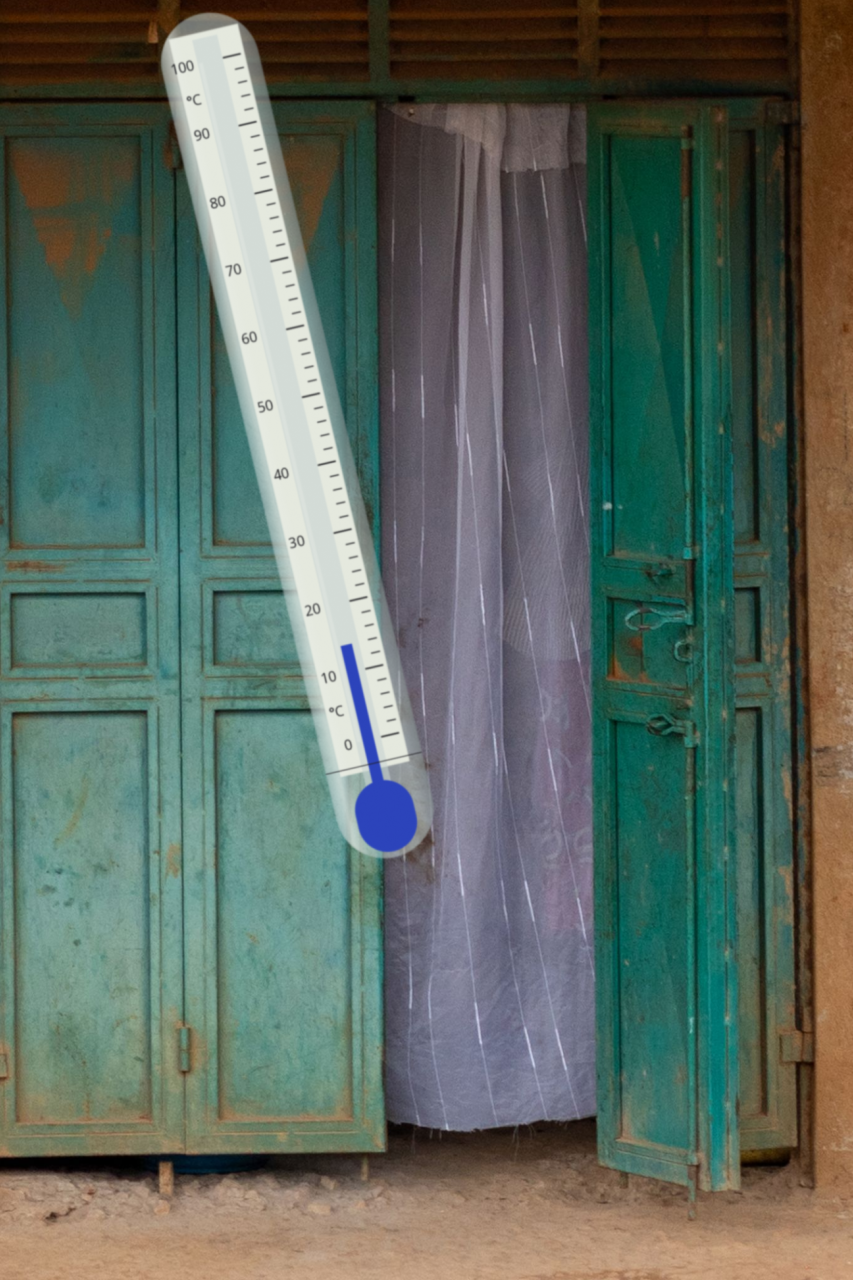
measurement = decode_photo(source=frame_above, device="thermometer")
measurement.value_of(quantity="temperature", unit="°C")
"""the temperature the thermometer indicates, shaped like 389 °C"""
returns 14 °C
